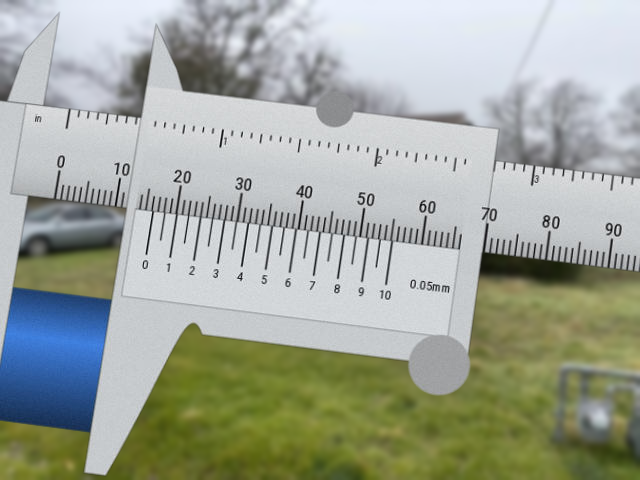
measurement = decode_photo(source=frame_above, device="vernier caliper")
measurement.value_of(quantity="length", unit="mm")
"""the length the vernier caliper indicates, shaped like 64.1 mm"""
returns 16.2 mm
